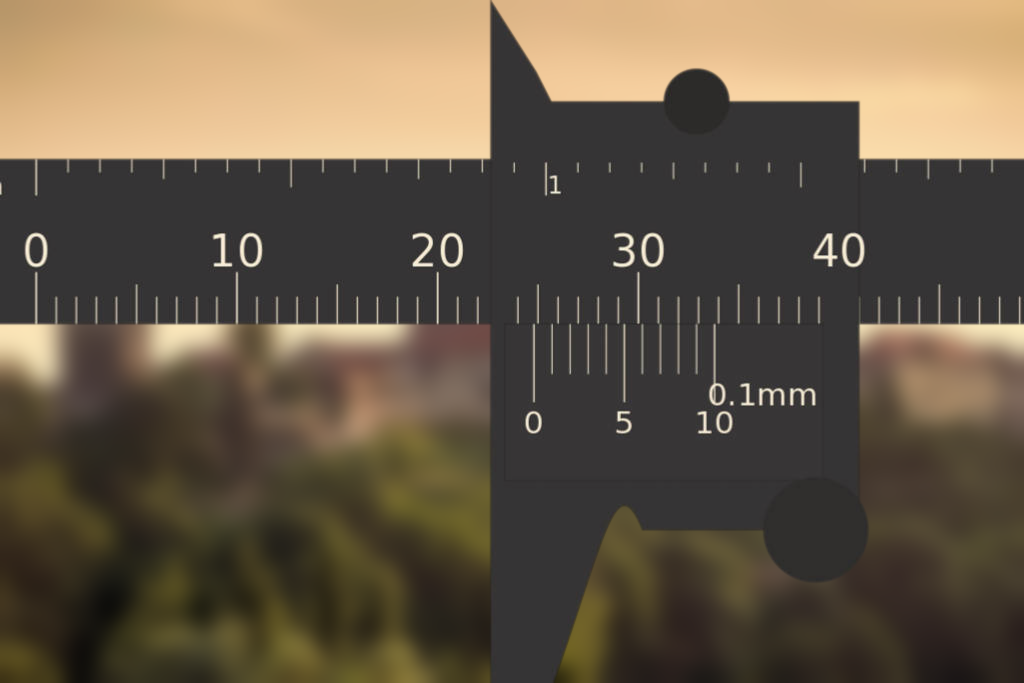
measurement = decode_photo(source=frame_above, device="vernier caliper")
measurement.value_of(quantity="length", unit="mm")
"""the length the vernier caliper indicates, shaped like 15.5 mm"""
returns 24.8 mm
